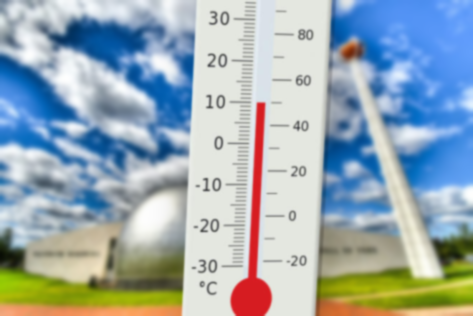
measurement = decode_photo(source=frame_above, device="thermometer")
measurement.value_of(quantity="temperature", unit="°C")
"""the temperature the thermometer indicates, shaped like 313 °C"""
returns 10 °C
